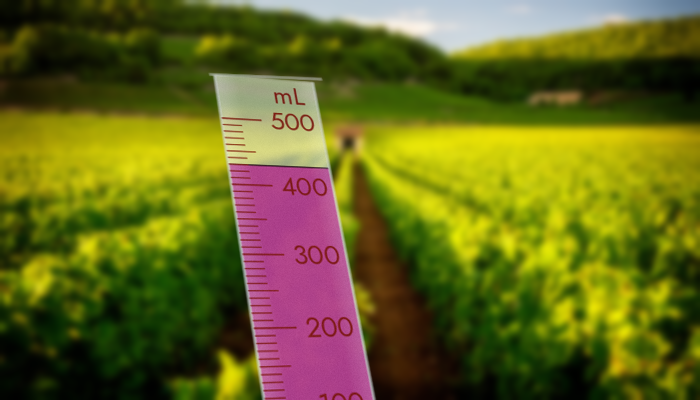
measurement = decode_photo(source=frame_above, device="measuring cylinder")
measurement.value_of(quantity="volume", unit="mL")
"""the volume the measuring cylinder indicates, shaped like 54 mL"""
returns 430 mL
